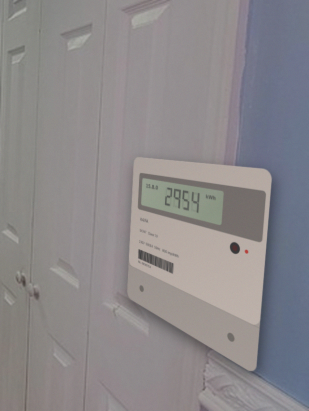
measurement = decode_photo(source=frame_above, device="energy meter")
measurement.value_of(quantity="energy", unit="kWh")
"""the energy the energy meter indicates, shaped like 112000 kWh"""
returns 2954 kWh
